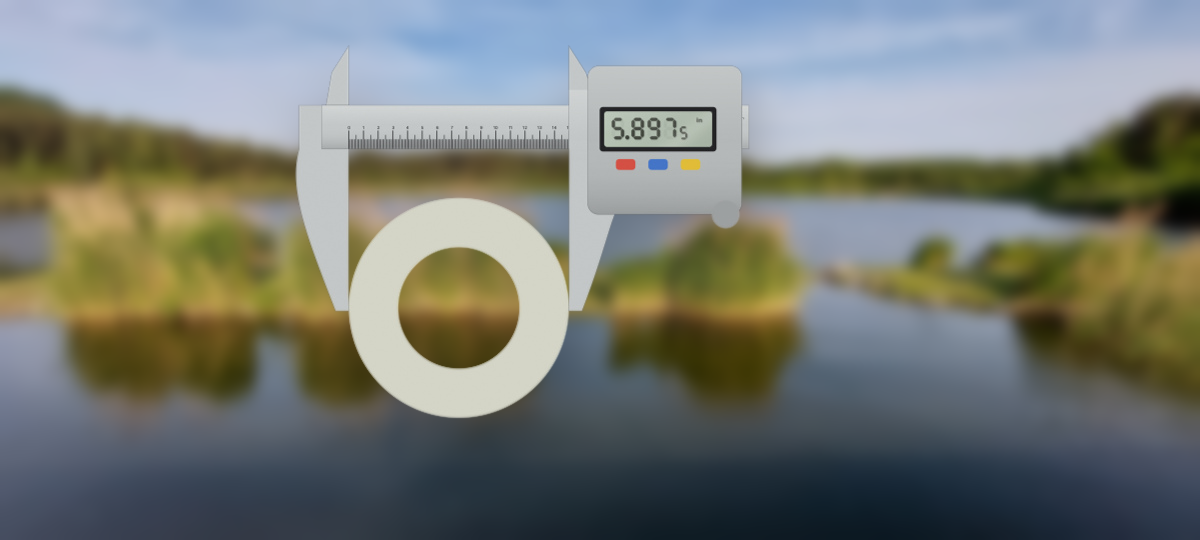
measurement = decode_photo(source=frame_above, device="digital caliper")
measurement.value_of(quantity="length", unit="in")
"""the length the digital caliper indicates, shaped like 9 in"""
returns 5.8975 in
